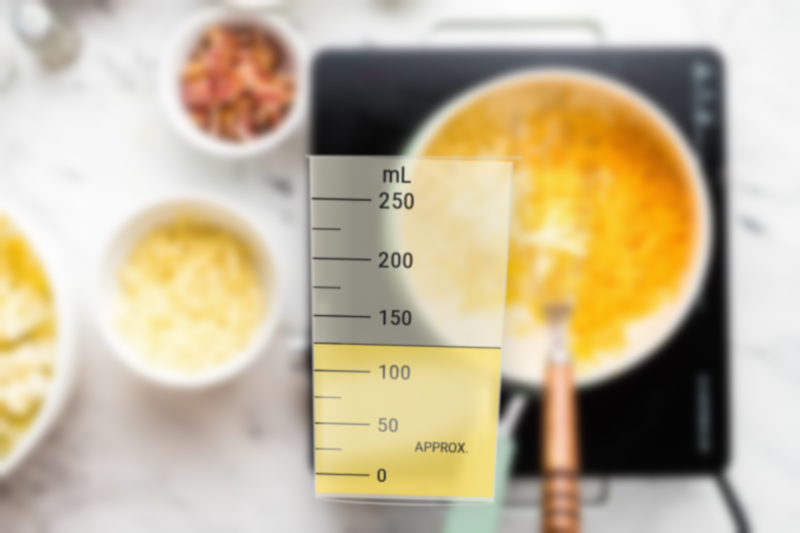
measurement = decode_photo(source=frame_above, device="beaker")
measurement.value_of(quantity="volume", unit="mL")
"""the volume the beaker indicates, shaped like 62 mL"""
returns 125 mL
